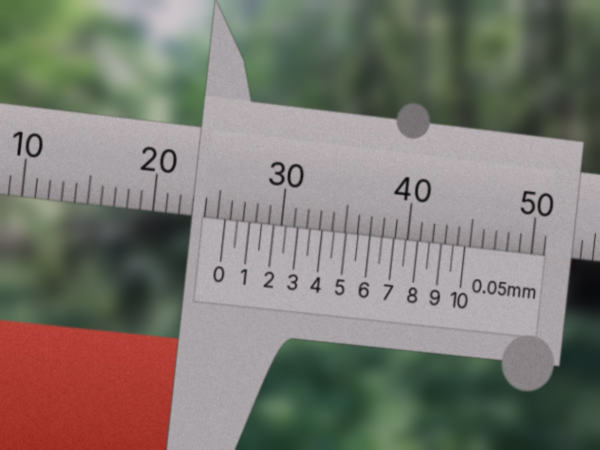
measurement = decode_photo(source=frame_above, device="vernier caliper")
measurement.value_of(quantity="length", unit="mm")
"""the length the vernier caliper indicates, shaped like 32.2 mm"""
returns 25.6 mm
